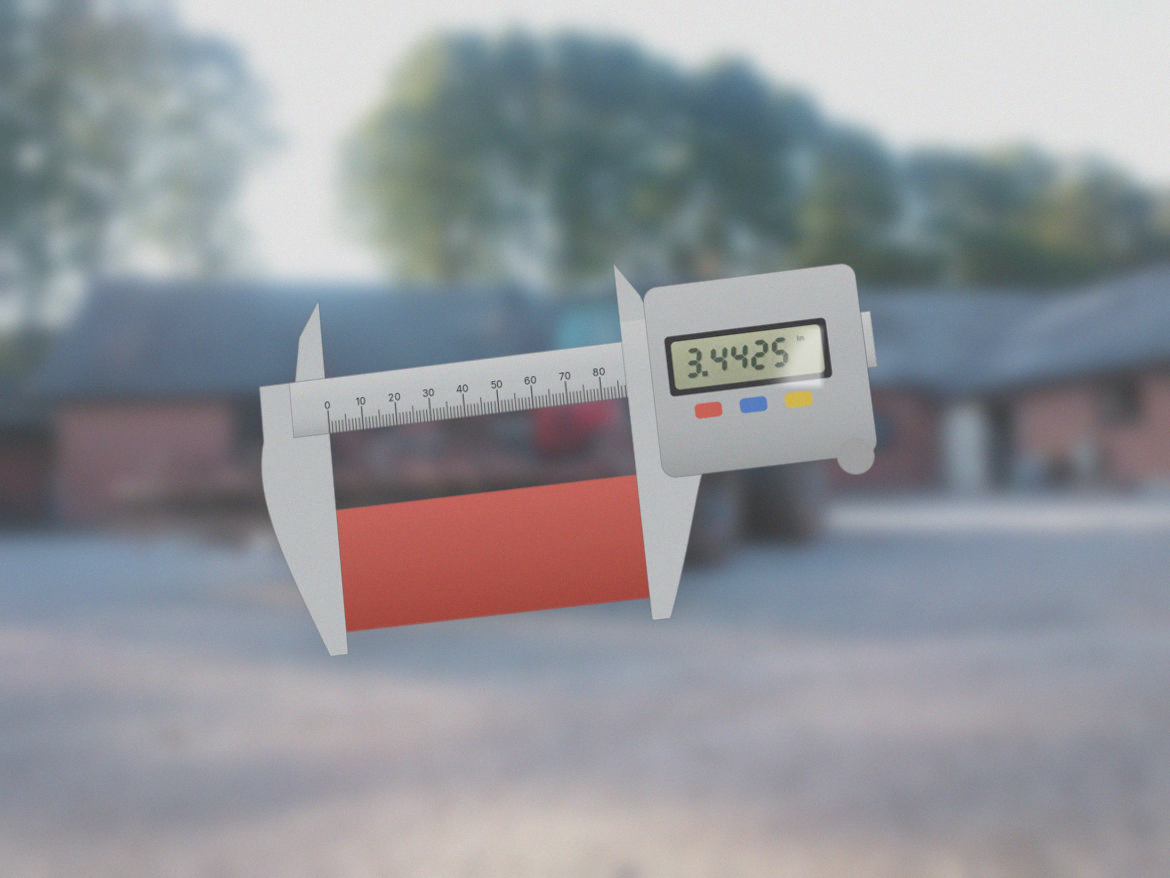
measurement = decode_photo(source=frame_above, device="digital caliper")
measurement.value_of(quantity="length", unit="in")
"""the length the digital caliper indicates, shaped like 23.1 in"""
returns 3.4425 in
